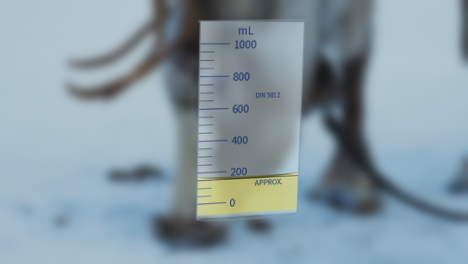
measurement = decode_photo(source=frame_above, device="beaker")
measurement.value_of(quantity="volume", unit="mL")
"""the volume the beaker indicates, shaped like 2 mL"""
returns 150 mL
